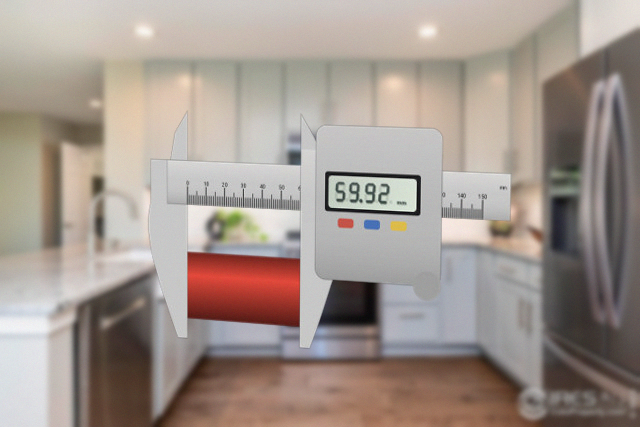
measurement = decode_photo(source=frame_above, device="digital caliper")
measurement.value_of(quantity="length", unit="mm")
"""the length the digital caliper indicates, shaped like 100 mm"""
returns 59.92 mm
